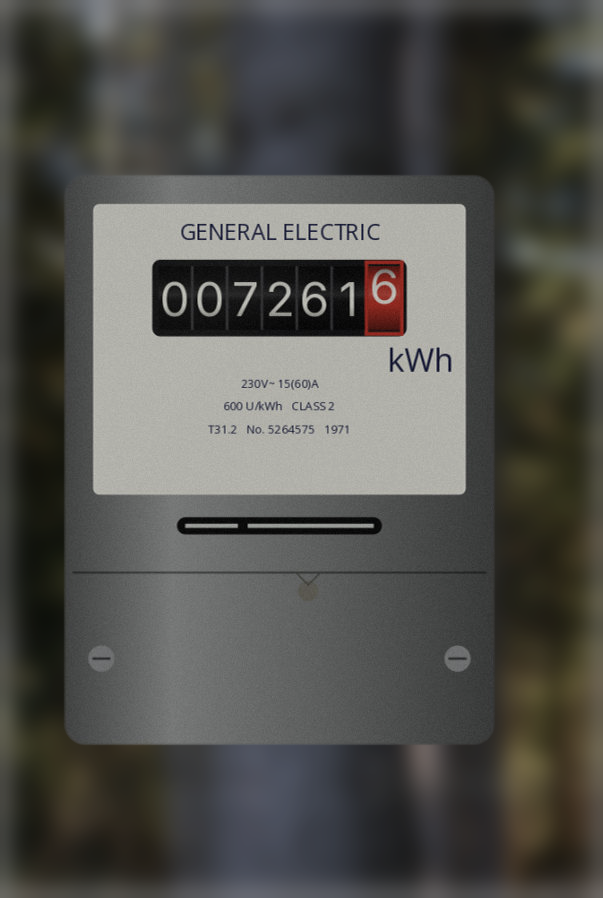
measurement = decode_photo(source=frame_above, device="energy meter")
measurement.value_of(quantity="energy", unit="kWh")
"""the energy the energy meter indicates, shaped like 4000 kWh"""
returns 7261.6 kWh
